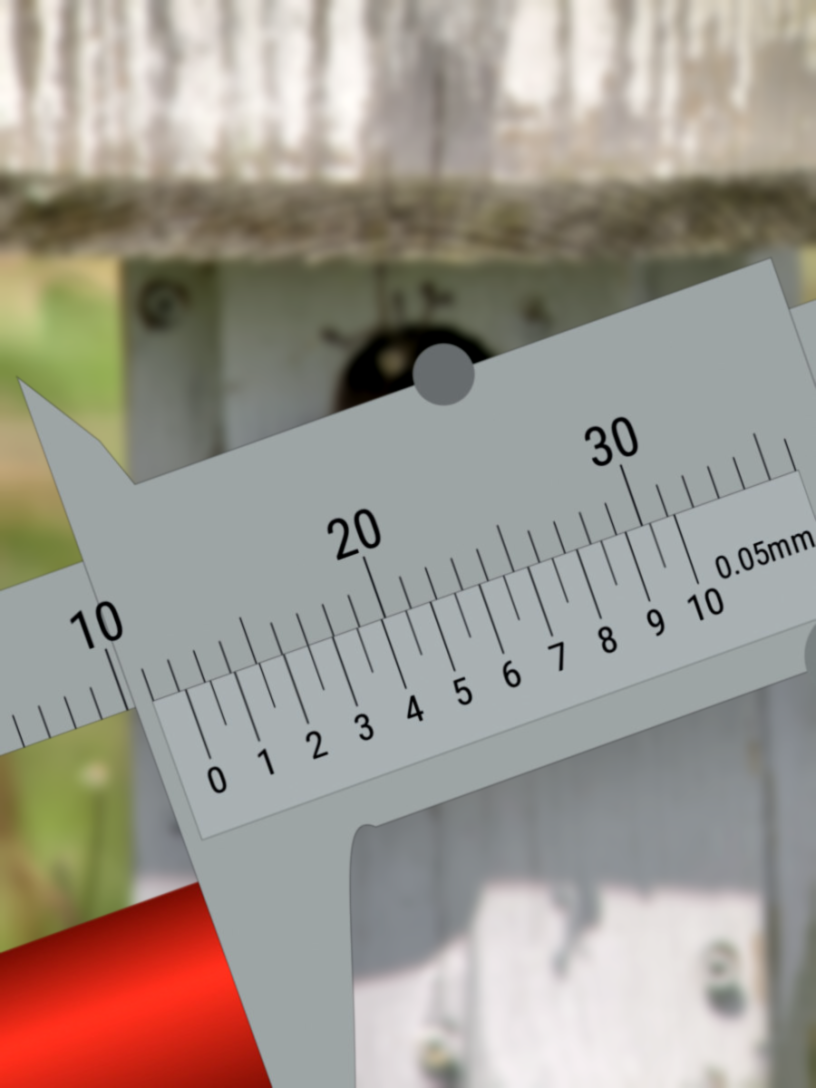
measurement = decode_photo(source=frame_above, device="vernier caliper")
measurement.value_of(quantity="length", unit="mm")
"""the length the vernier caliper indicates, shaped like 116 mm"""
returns 12.25 mm
